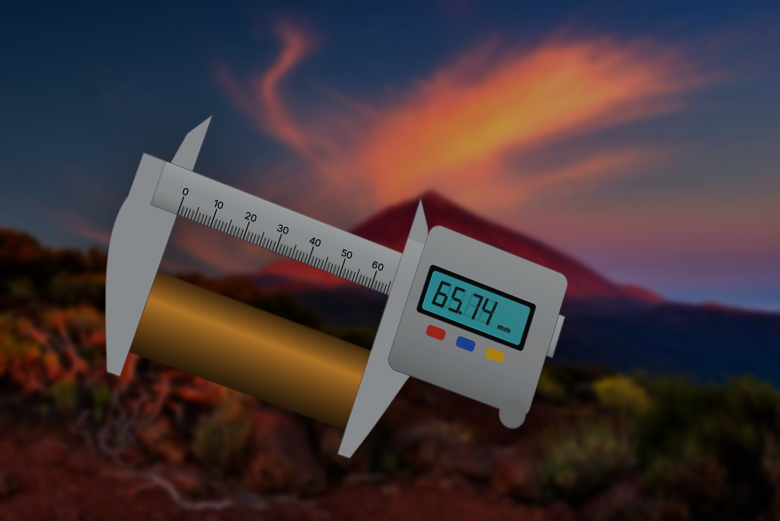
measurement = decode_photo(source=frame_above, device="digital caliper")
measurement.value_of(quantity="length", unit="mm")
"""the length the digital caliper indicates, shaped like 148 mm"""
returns 65.74 mm
